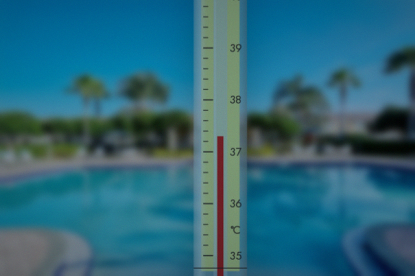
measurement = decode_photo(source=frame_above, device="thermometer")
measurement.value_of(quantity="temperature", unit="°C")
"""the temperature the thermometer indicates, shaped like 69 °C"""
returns 37.3 °C
